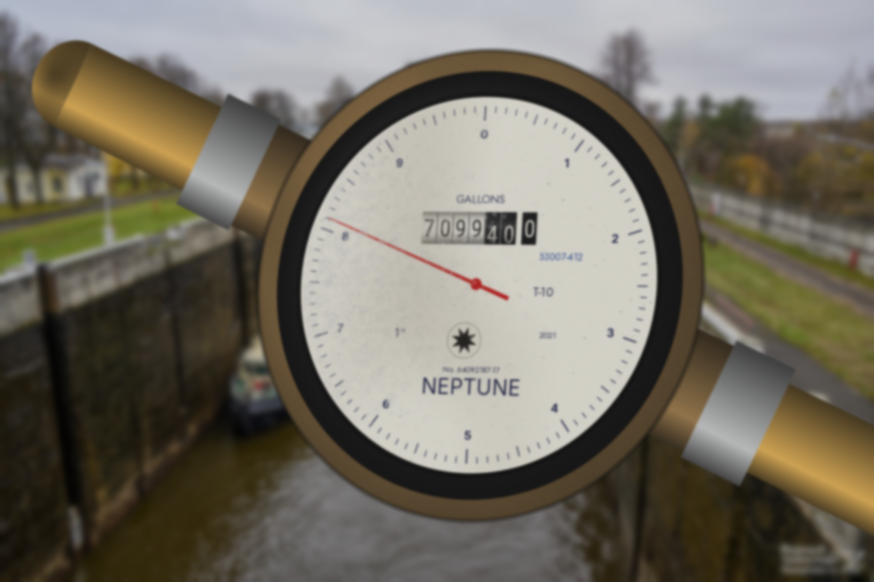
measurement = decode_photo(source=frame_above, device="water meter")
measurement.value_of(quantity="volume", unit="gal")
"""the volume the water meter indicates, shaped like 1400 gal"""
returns 7099398.1 gal
